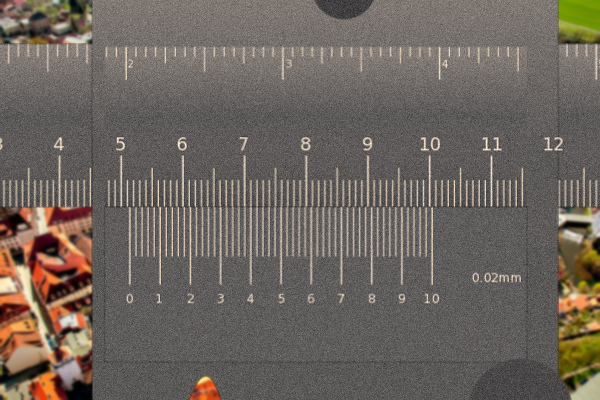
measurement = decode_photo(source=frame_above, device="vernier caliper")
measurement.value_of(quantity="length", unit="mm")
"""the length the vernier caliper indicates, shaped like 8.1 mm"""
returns 51.4 mm
